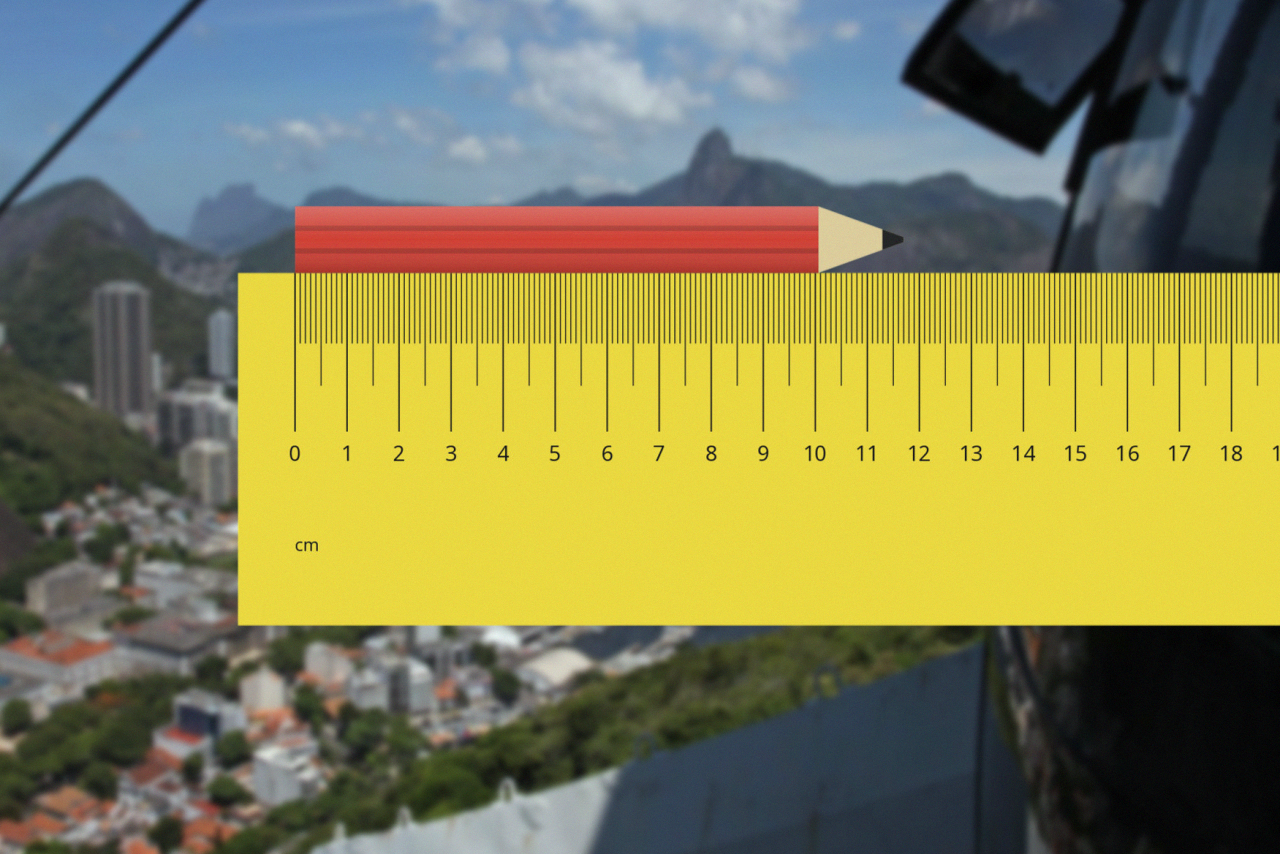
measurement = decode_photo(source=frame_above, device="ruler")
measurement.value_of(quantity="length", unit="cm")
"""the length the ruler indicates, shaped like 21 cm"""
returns 11.7 cm
